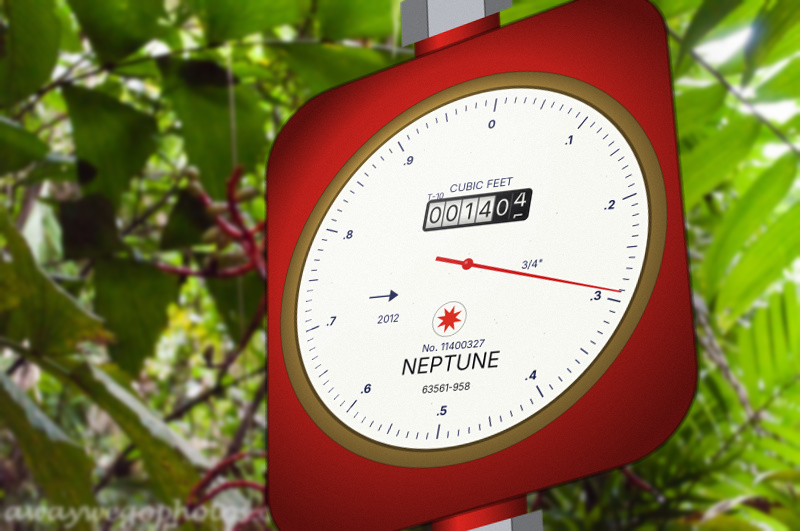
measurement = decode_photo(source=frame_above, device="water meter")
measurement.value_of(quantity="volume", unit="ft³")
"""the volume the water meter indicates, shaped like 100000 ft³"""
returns 1404.29 ft³
